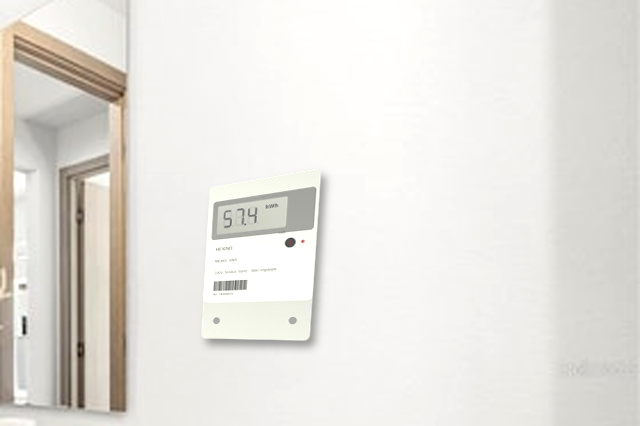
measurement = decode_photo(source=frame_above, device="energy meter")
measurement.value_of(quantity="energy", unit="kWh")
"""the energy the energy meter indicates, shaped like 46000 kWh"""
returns 57.4 kWh
